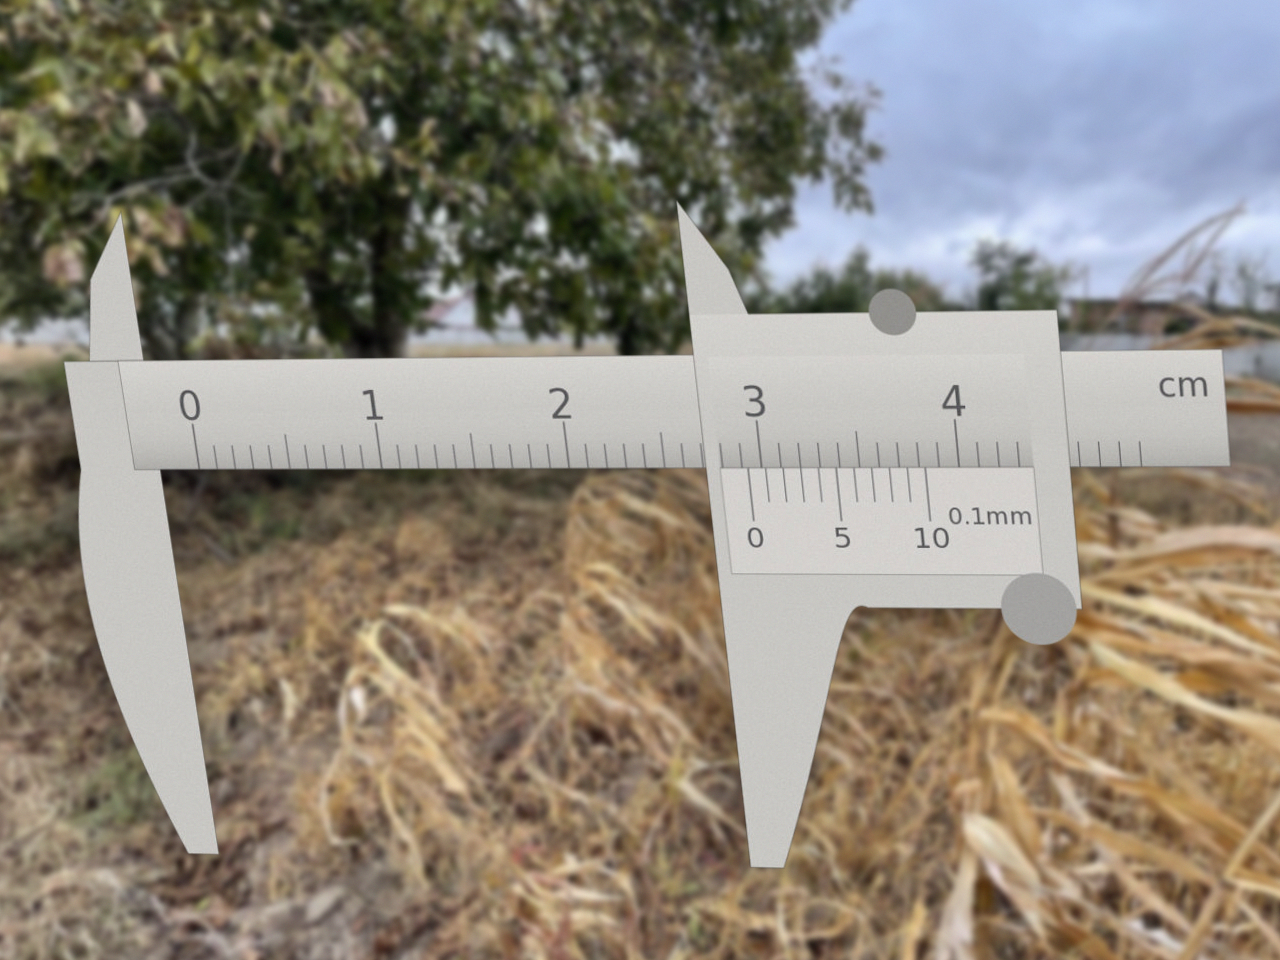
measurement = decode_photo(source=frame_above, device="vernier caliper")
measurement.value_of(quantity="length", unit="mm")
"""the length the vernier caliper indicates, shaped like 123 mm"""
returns 29.3 mm
